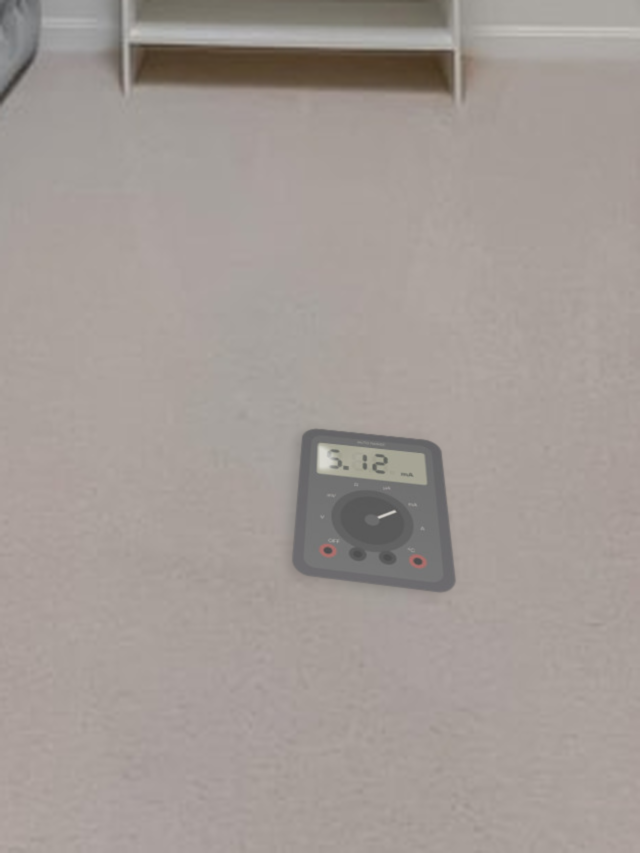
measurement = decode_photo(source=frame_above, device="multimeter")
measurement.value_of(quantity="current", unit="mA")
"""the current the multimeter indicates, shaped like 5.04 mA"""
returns 5.12 mA
